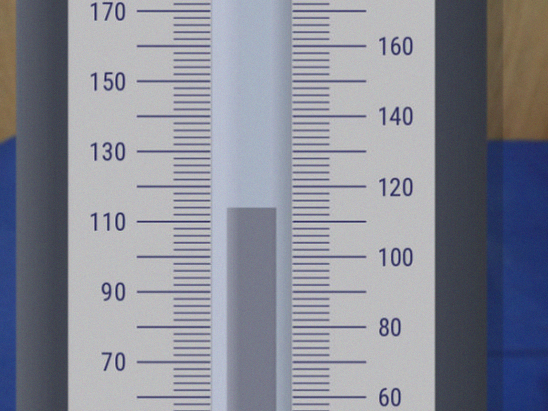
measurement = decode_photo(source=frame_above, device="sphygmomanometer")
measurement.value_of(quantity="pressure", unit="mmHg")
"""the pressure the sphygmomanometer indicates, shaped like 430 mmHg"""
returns 114 mmHg
